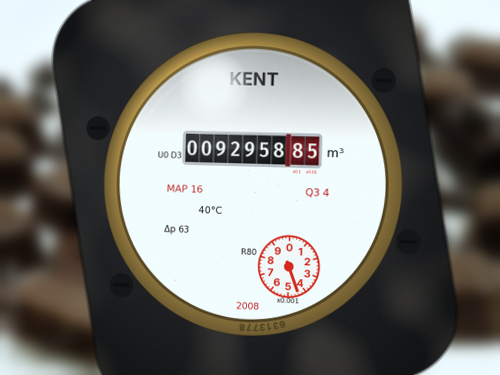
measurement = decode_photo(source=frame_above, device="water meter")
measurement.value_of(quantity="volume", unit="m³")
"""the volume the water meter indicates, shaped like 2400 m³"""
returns 92958.854 m³
